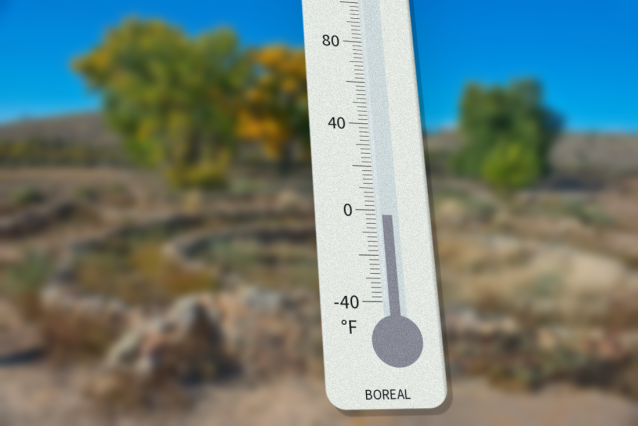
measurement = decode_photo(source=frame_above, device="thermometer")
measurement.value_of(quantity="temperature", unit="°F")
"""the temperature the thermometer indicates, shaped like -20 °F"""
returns -2 °F
